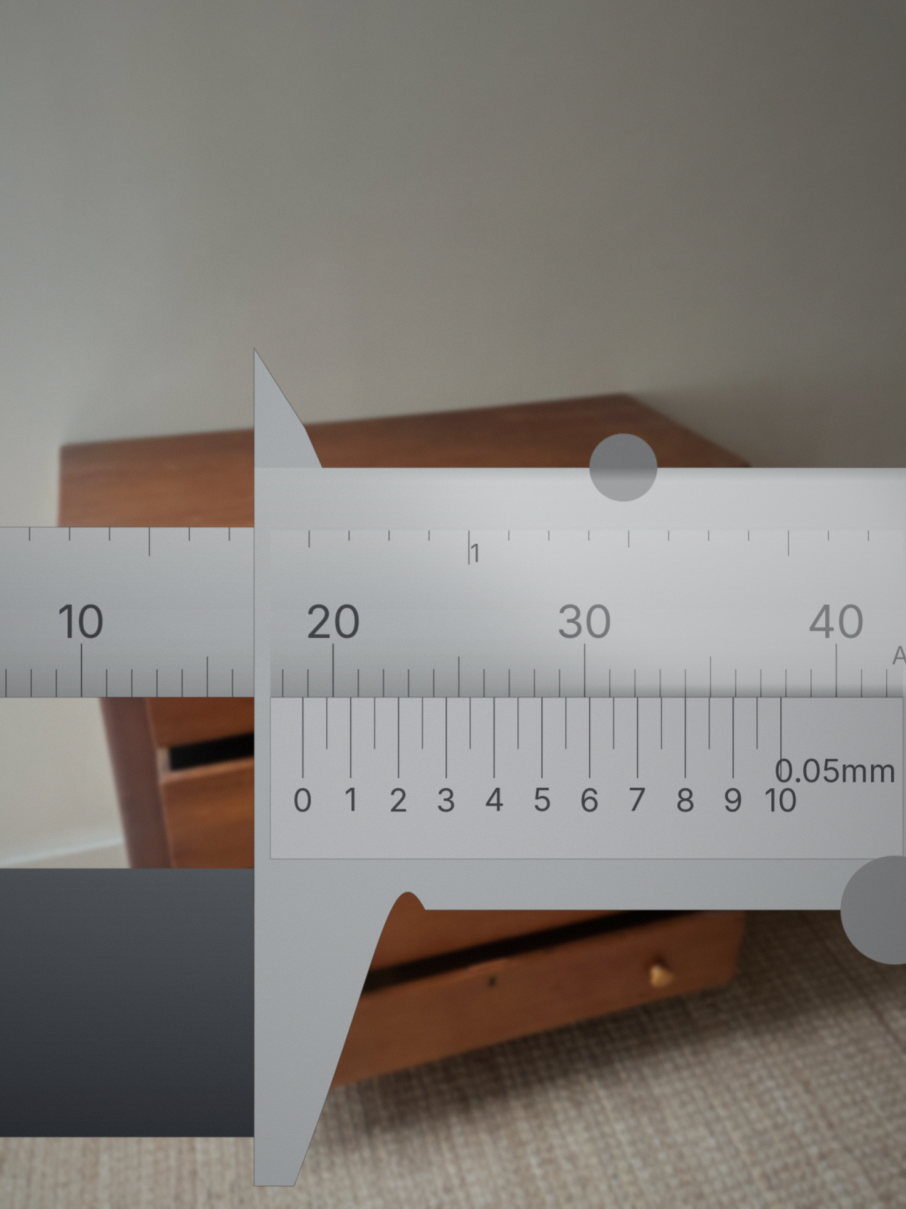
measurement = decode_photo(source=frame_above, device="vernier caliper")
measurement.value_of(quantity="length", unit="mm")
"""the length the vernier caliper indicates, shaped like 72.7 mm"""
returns 18.80 mm
